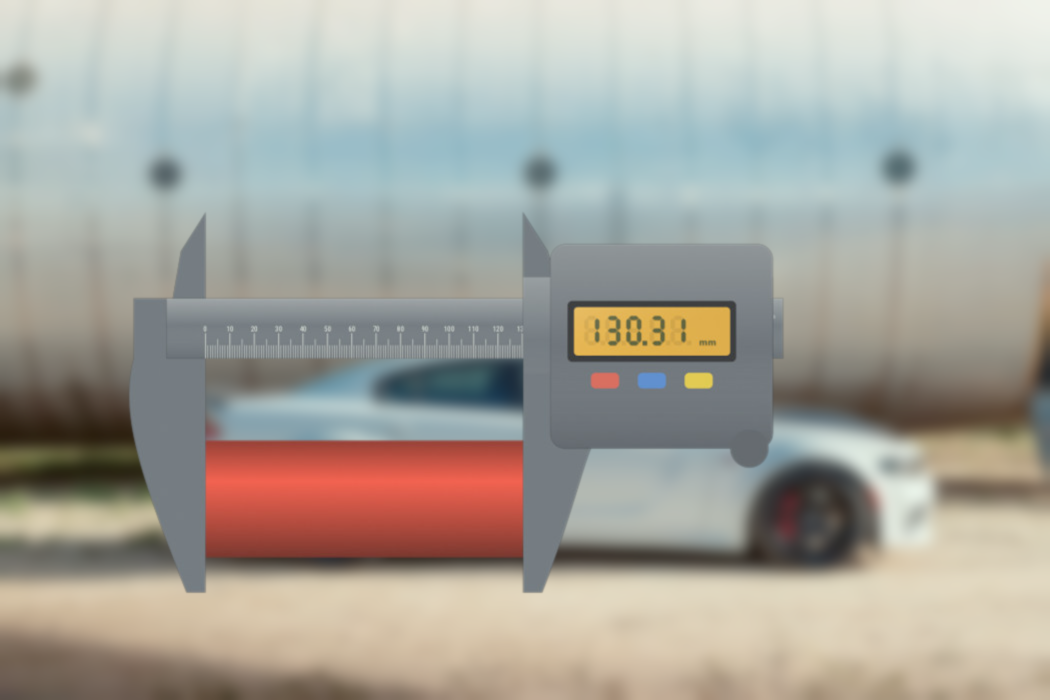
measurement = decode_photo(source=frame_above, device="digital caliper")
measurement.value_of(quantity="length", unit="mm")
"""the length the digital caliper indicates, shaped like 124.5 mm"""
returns 130.31 mm
